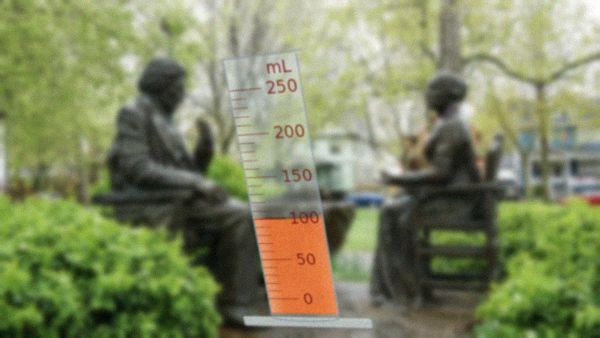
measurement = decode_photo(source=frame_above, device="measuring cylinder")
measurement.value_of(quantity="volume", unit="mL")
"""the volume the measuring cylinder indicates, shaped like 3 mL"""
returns 100 mL
